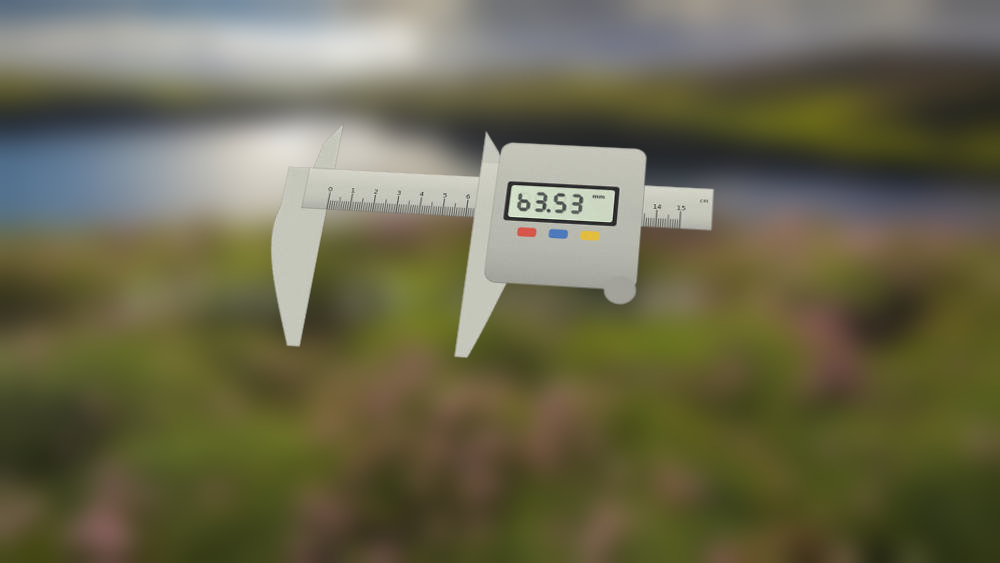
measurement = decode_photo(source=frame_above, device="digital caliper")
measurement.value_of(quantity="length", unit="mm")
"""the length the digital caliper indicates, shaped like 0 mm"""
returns 63.53 mm
